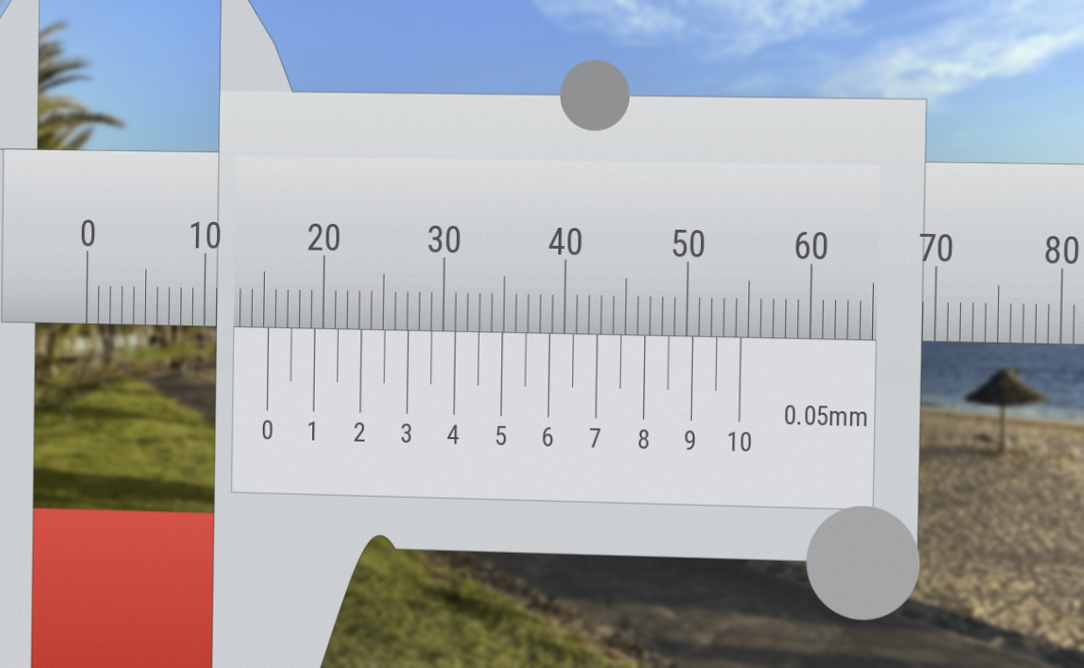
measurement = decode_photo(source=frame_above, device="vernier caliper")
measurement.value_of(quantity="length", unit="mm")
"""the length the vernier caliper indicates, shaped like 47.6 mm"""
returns 15.4 mm
